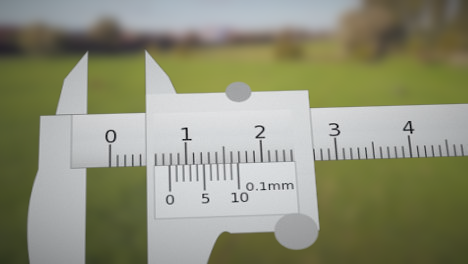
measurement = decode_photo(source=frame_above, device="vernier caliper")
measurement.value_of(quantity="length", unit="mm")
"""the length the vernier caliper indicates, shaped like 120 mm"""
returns 7.8 mm
